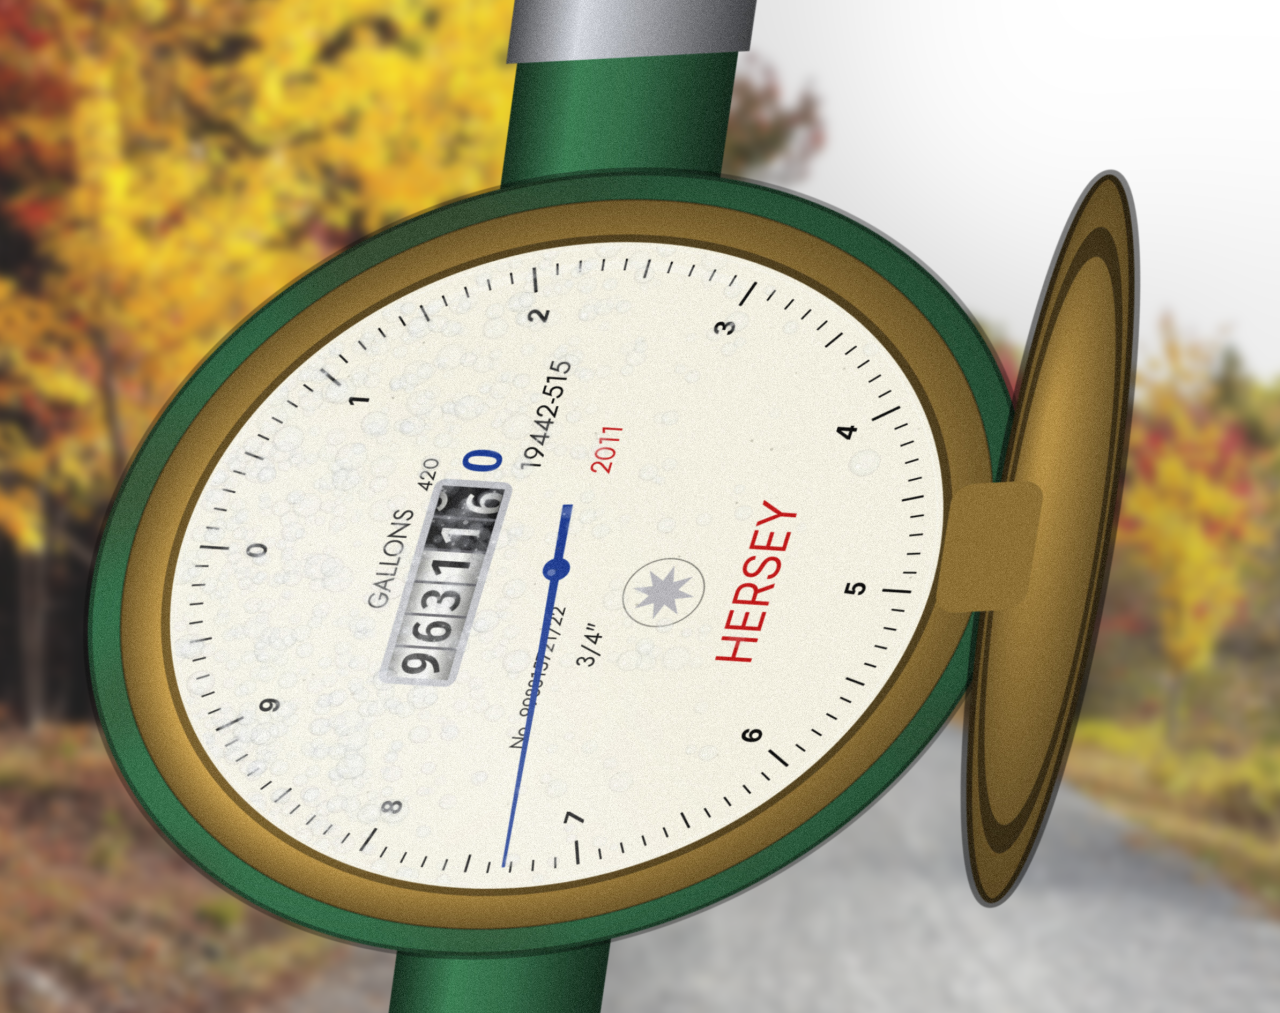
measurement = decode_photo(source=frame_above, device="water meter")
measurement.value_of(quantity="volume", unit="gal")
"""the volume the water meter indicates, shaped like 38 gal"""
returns 9631157.3 gal
